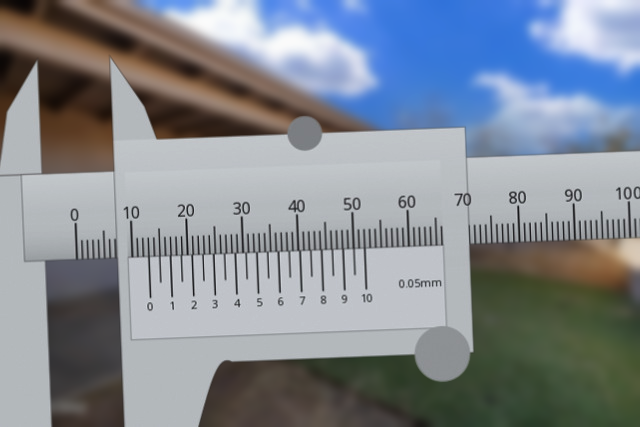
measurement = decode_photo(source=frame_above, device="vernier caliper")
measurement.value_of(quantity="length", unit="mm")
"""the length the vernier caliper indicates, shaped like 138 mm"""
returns 13.0 mm
